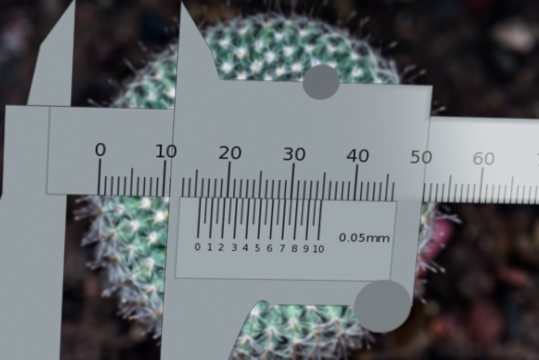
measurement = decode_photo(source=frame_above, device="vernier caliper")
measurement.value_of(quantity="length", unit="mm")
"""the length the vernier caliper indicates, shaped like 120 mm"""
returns 15.8 mm
